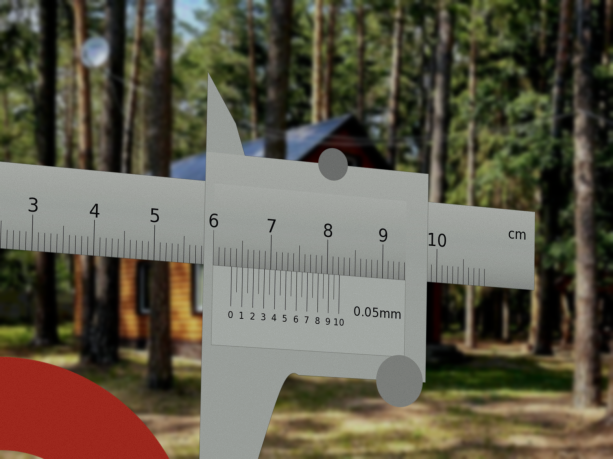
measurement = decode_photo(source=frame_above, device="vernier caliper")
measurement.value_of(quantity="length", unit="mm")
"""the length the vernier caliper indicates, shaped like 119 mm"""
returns 63.2 mm
